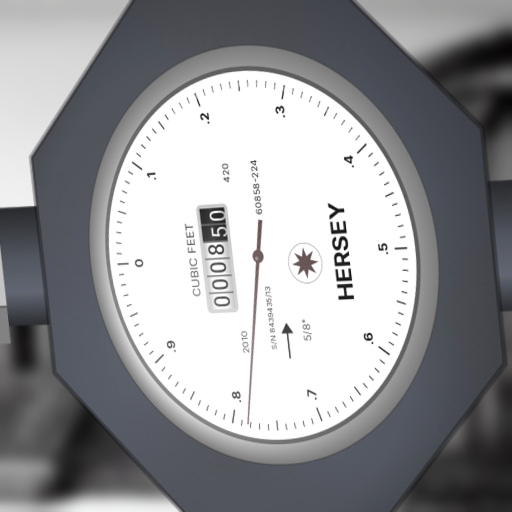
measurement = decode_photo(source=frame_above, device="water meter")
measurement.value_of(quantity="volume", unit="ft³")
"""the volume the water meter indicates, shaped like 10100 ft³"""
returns 849.78 ft³
